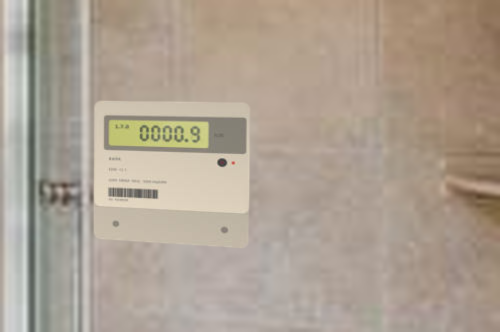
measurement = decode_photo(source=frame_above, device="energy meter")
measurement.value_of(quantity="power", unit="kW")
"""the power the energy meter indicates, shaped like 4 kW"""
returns 0.9 kW
